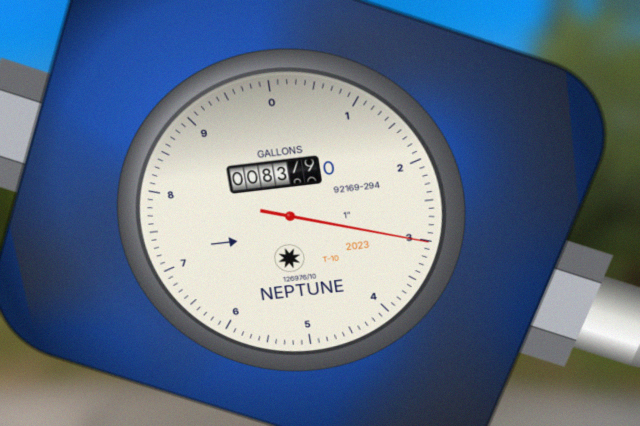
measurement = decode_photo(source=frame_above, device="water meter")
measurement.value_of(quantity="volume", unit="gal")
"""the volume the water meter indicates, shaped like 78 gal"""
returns 83793.0 gal
